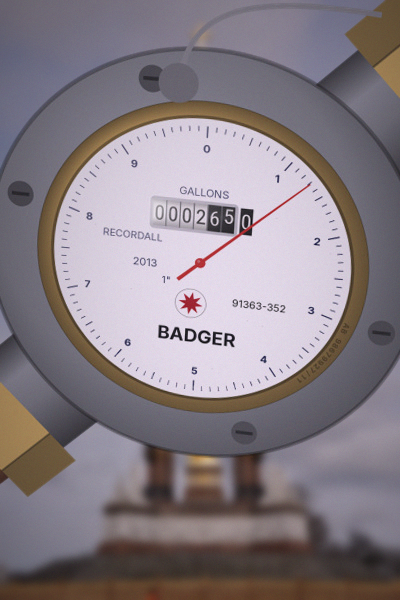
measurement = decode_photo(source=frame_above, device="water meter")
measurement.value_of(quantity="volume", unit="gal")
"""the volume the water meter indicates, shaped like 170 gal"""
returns 2651.3 gal
